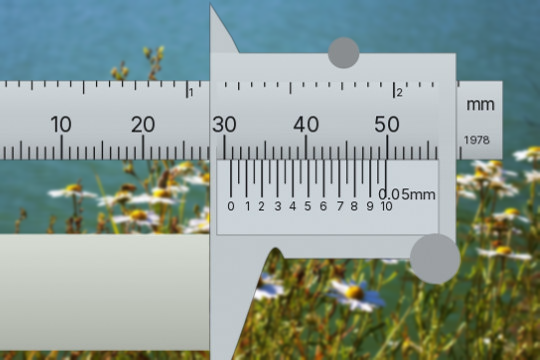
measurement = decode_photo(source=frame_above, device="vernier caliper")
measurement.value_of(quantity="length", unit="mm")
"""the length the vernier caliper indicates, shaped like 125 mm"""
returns 30.8 mm
